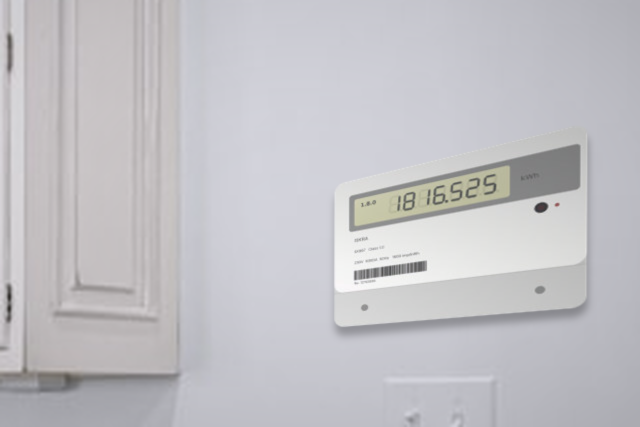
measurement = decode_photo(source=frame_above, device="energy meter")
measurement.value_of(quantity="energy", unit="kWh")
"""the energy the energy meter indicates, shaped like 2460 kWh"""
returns 1816.525 kWh
